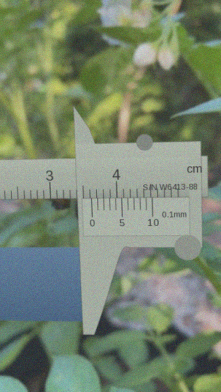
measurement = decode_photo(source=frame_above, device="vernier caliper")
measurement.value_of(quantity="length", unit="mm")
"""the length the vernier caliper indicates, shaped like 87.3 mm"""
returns 36.2 mm
